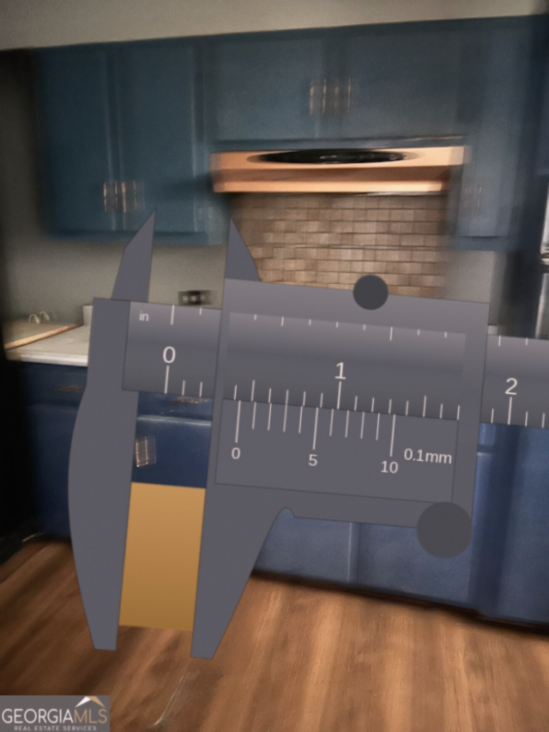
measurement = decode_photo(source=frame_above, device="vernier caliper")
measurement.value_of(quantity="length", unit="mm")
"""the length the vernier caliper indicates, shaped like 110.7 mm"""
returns 4.3 mm
